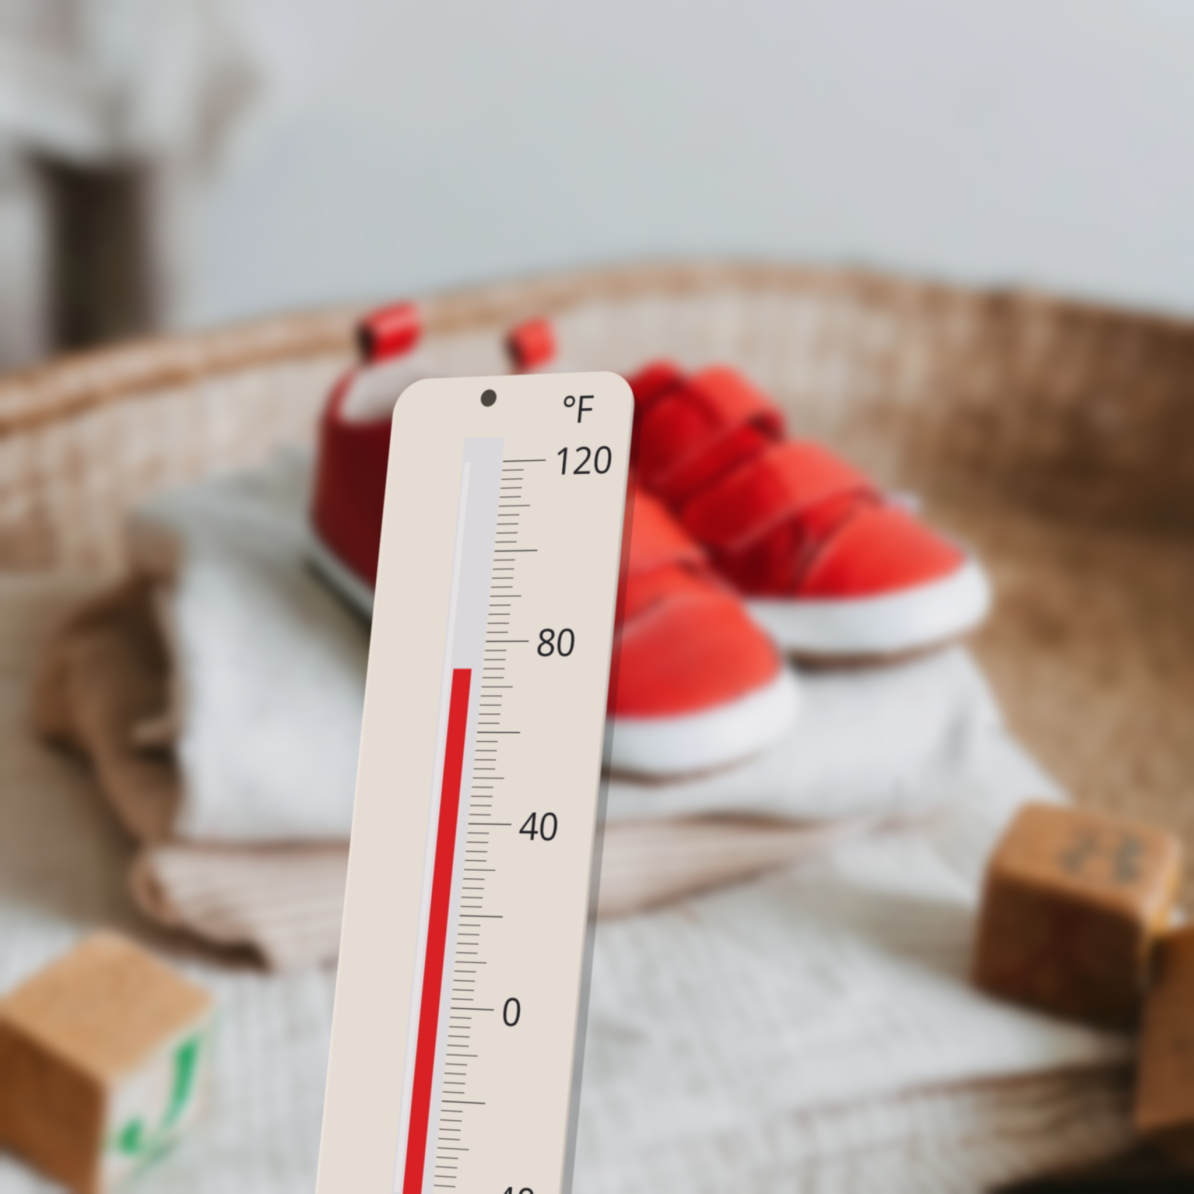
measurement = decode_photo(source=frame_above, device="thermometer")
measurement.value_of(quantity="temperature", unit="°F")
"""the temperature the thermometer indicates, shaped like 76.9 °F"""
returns 74 °F
